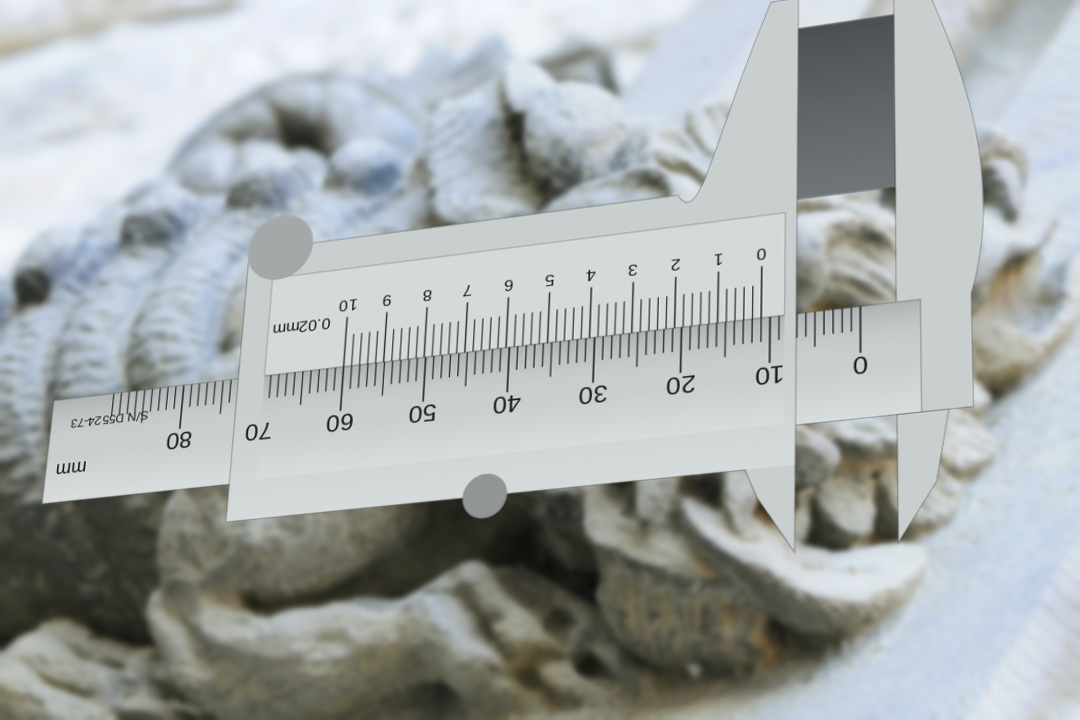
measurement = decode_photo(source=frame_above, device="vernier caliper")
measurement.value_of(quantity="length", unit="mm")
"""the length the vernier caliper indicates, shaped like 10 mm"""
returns 11.0 mm
